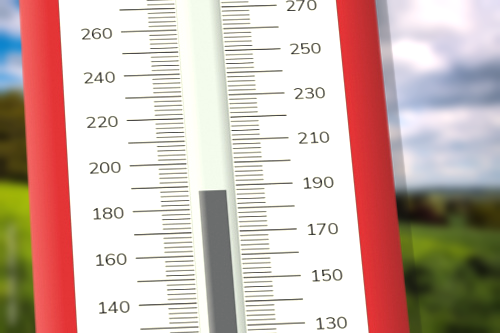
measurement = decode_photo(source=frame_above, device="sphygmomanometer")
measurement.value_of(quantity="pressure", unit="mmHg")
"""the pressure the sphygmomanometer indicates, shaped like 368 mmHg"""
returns 188 mmHg
